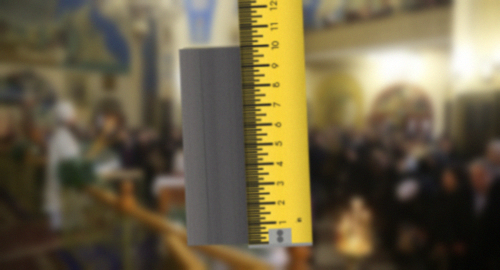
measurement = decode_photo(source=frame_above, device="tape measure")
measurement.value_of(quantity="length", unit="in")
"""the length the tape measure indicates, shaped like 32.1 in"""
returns 10 in
